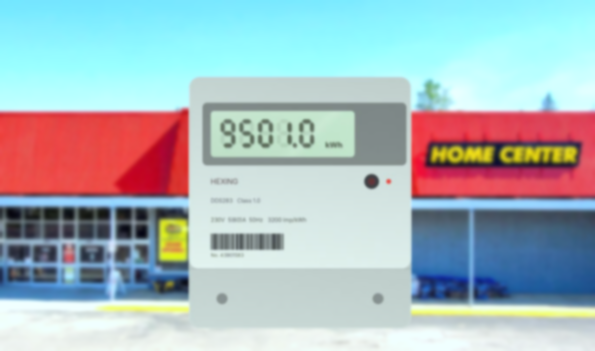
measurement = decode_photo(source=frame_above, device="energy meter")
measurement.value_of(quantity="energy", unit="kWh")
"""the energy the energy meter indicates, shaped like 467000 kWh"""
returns 9501.0 kWh
